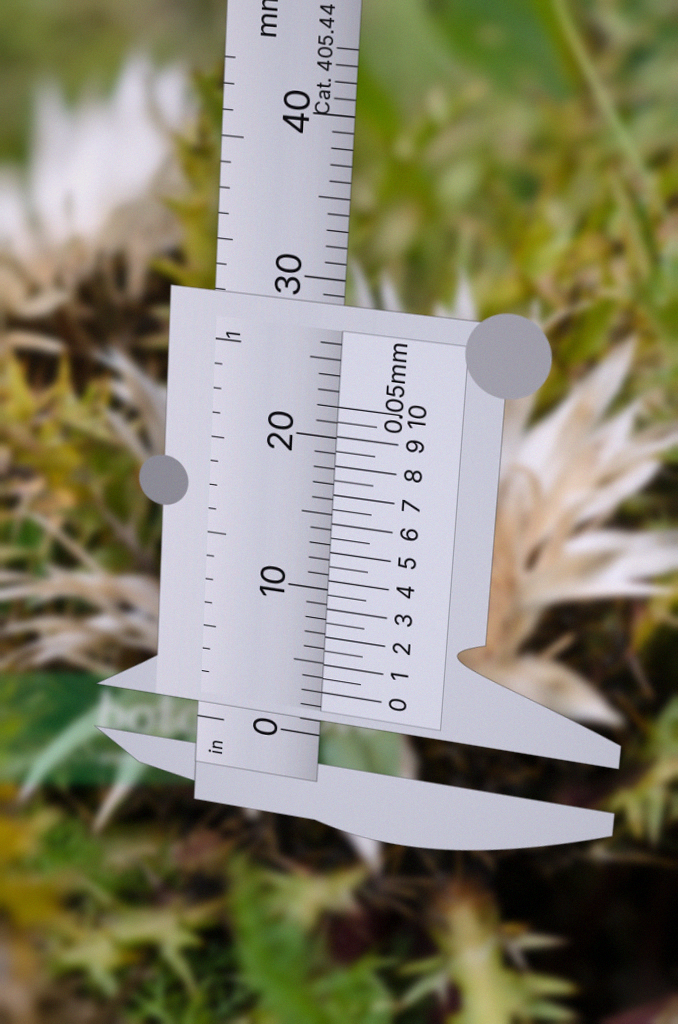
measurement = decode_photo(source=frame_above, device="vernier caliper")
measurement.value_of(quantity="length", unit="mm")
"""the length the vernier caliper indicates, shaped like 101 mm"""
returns 3.0 mm
